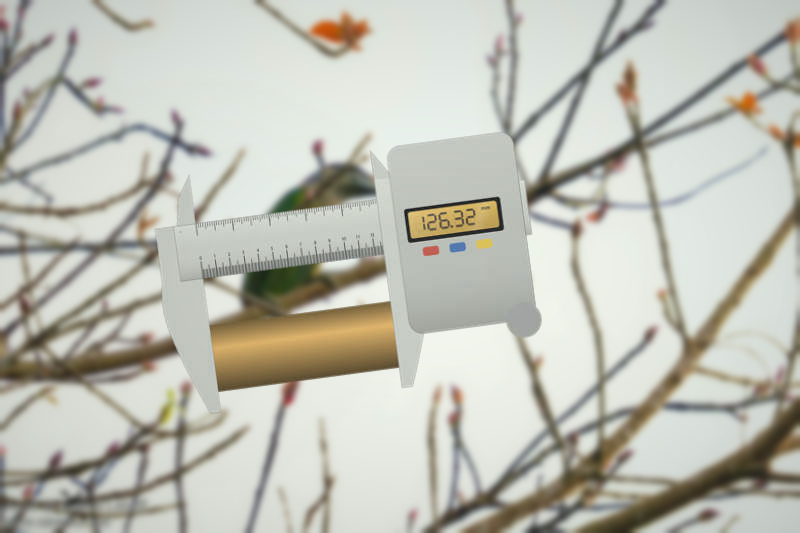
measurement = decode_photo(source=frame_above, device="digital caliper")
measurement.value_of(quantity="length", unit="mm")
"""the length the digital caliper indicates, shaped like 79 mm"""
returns 126.32 mm
